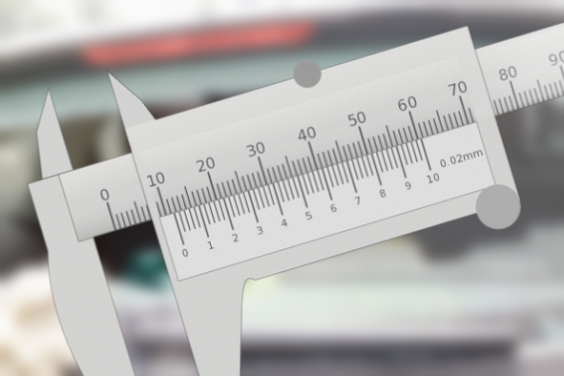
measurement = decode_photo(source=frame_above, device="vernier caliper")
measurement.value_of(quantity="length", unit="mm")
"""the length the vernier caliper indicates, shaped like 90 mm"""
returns 11.6 mm
